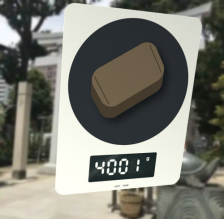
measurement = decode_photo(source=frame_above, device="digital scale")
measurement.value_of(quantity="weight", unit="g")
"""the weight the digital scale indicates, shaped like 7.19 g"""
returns 4001 g
